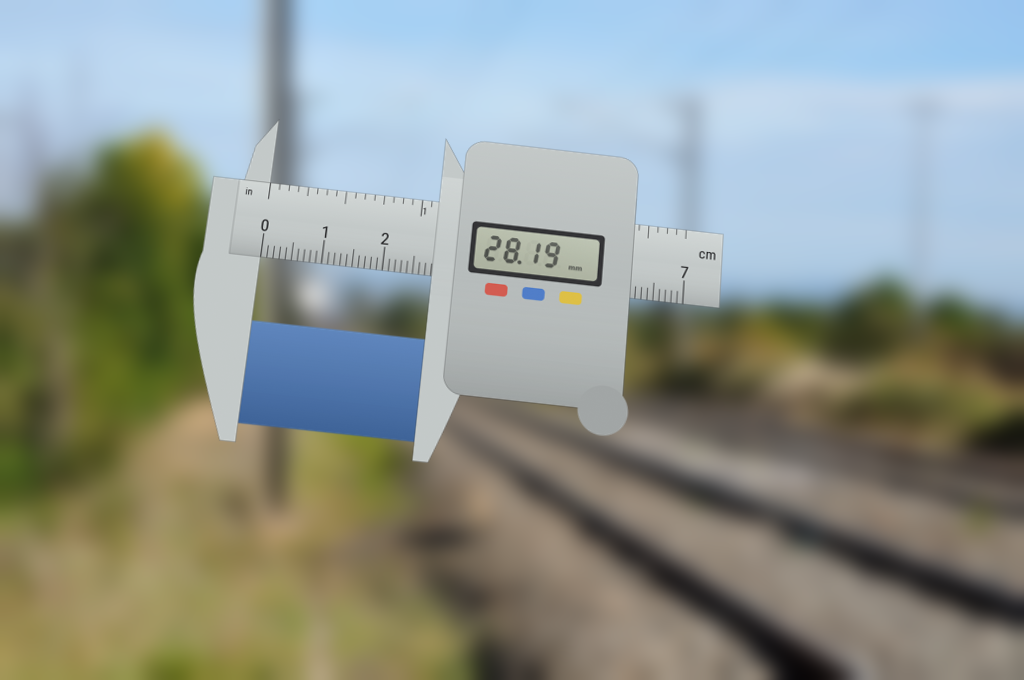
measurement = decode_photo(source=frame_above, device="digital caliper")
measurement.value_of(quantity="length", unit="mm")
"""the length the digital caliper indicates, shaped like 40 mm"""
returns 28.19 mm
